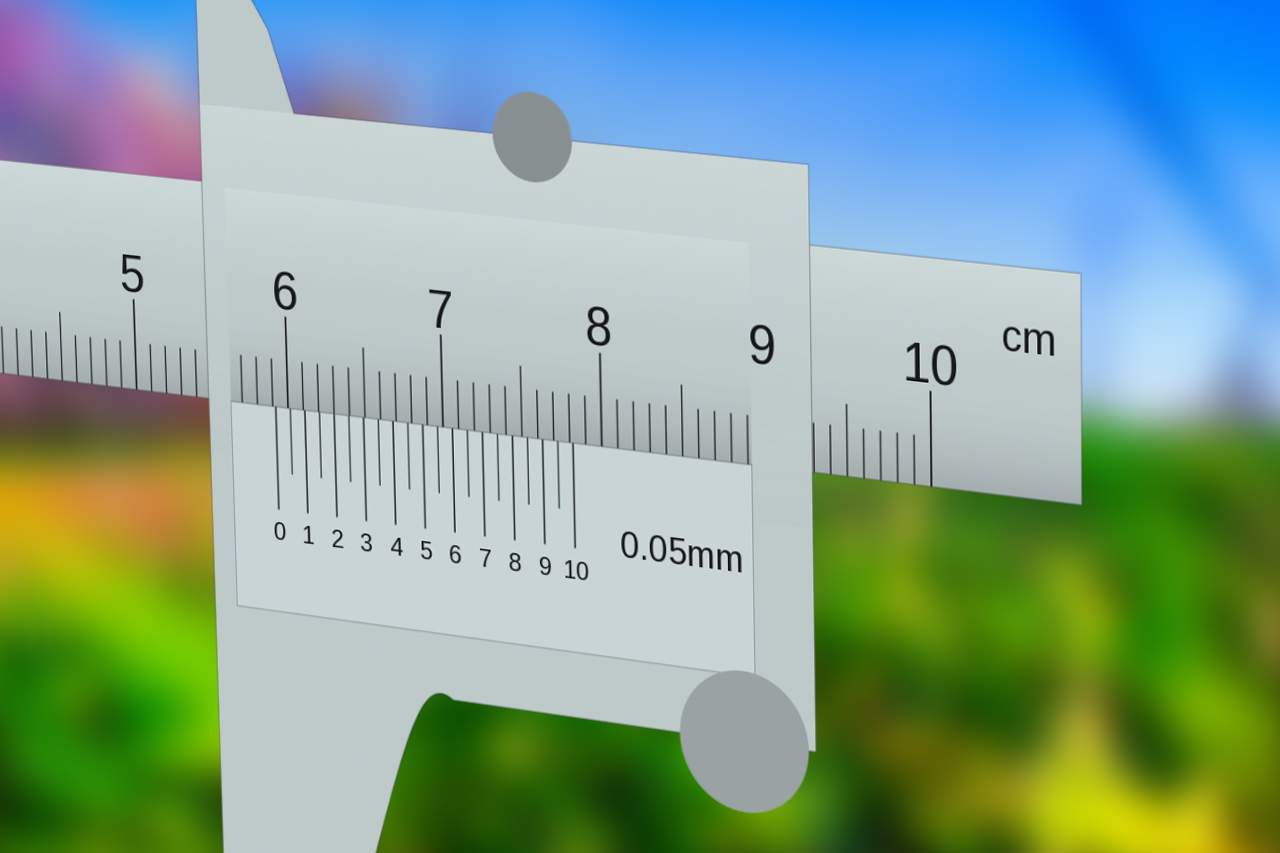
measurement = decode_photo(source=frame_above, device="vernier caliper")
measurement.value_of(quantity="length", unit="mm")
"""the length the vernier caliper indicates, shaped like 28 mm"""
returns 59.2 mm
